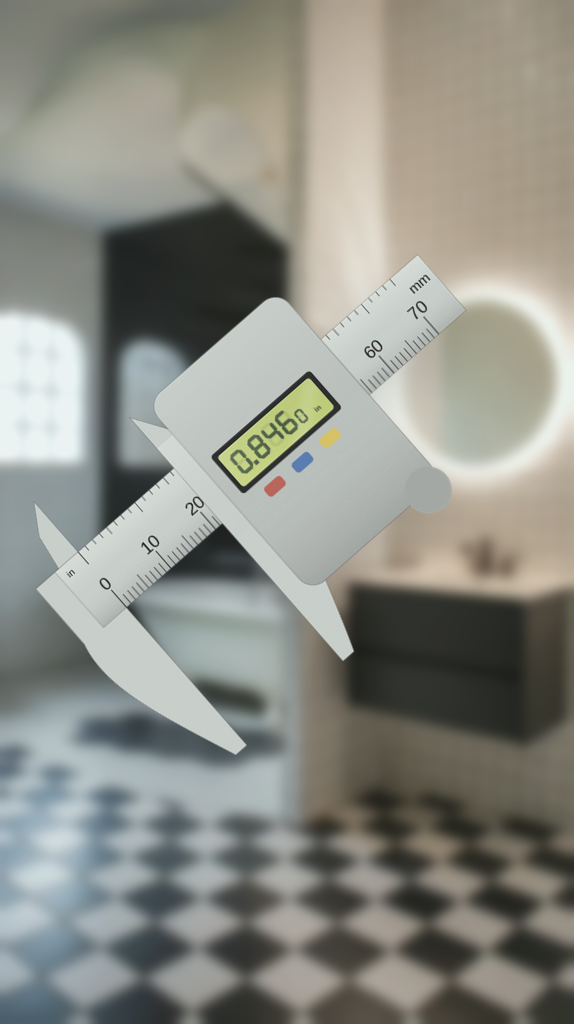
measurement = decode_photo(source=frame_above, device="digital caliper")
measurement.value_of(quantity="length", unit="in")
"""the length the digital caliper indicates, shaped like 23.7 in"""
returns 0.8460 in
